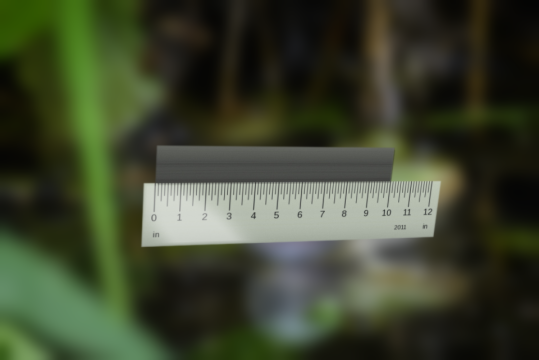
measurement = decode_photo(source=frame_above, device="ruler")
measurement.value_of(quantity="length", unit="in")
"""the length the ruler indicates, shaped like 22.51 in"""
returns 10 in
